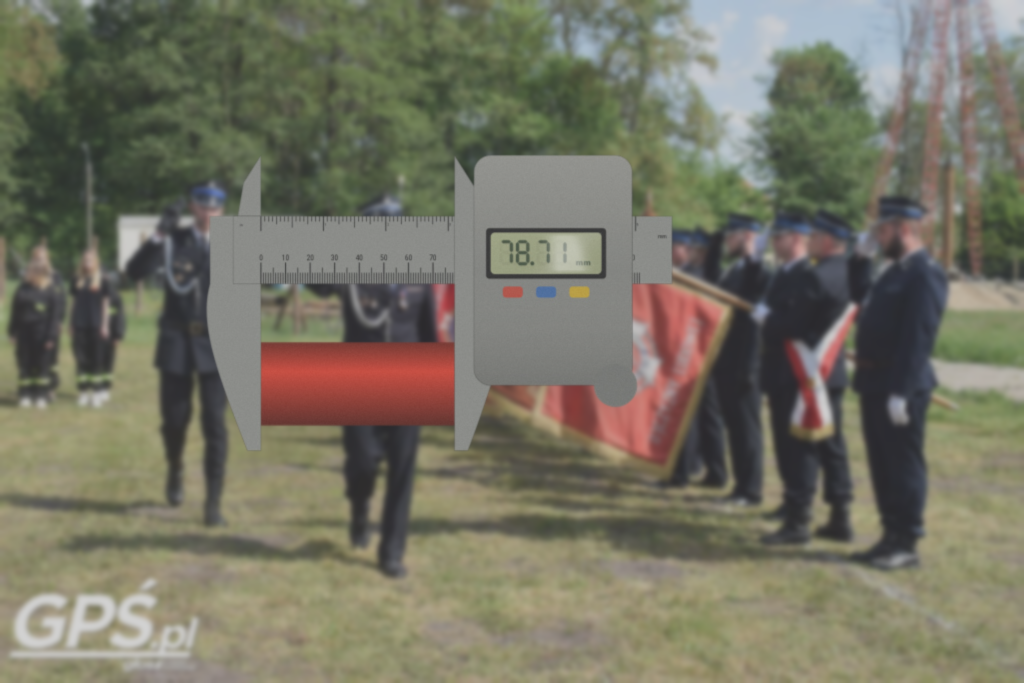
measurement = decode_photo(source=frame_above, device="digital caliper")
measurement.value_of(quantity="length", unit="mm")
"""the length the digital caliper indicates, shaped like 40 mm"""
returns 78.71 mm
